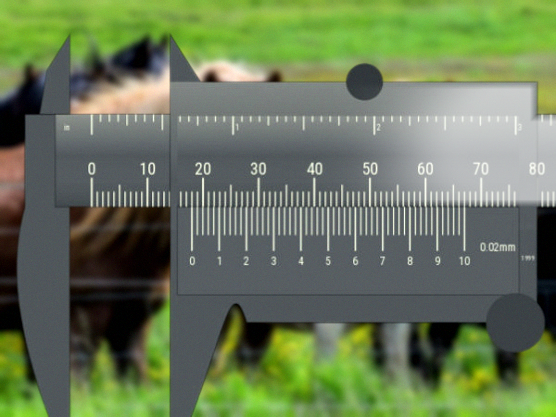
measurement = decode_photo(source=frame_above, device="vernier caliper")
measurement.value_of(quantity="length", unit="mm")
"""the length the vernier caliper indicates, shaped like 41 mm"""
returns 18.0 mm
